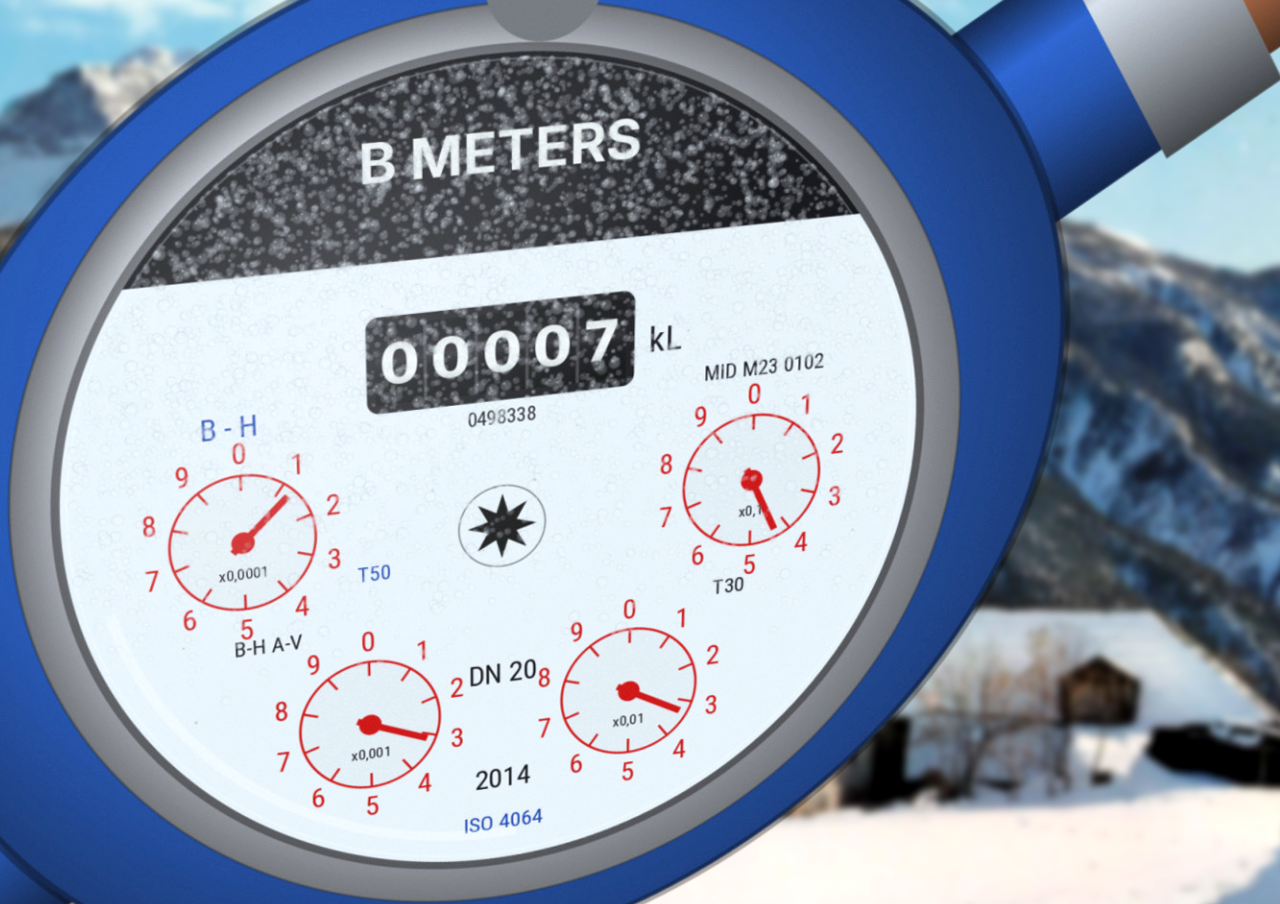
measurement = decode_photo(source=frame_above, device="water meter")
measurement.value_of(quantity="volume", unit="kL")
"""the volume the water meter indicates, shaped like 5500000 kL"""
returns 7.4331 kL
